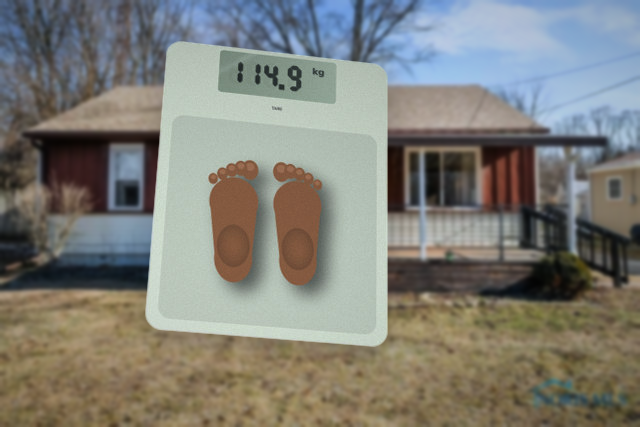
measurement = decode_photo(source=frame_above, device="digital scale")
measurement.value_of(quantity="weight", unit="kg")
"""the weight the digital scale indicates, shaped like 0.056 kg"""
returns 114.9 kg
